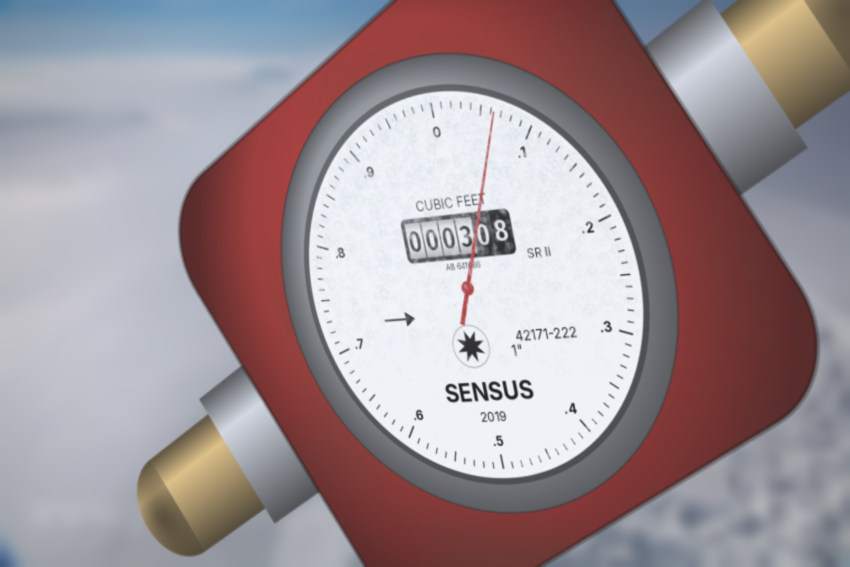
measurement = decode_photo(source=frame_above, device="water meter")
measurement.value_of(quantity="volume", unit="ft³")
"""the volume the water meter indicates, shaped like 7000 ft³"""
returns 308.06 ft³
